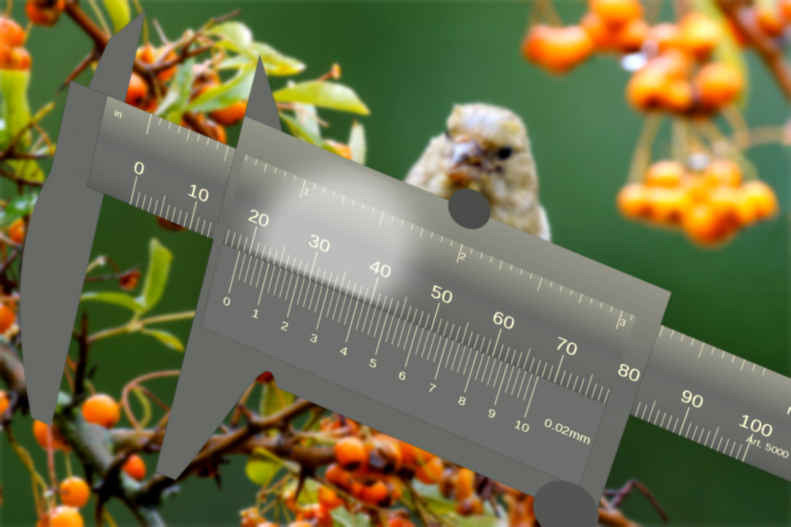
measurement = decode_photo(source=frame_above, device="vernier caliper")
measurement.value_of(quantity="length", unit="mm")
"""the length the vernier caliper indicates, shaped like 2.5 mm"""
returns 18.4 mm
